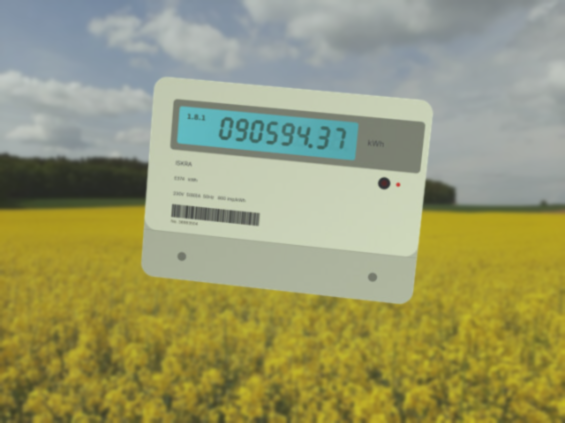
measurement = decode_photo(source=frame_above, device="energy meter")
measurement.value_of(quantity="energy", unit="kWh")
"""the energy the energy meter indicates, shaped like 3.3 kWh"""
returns 90594.37 kWh
